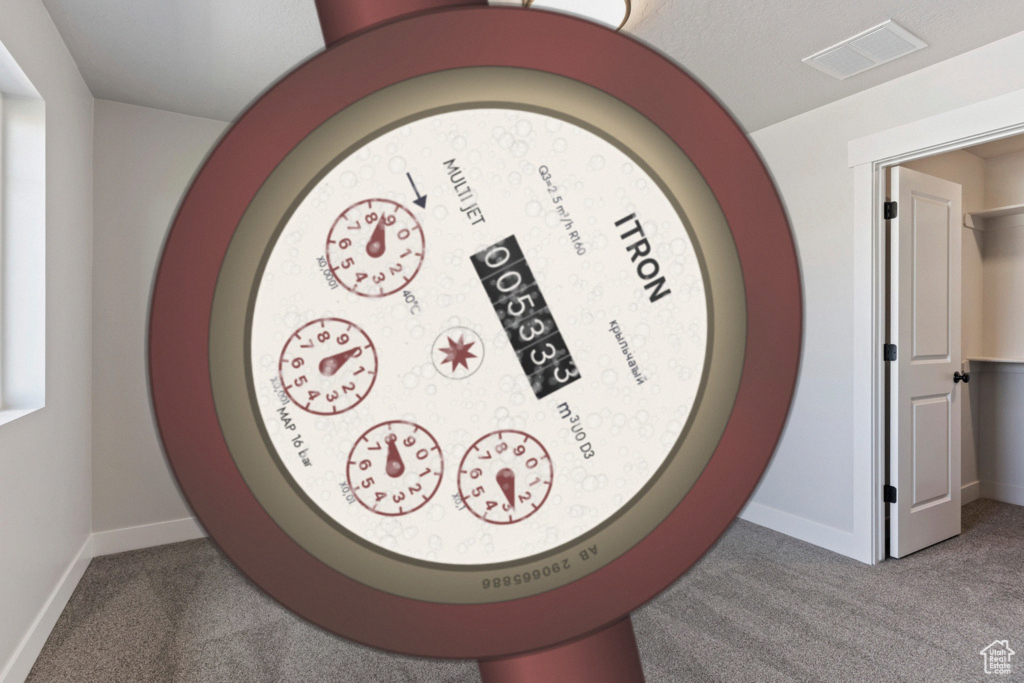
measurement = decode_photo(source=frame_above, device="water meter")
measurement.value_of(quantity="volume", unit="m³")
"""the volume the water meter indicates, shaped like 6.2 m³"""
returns 5333.2798 m³
